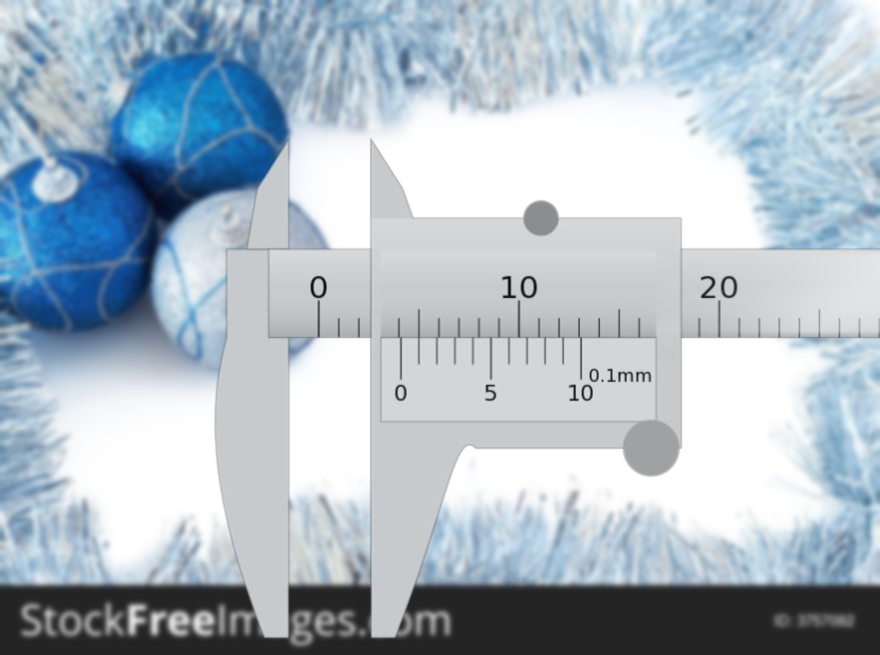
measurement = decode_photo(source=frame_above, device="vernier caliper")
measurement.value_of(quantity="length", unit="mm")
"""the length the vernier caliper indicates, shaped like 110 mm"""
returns 4.1 mm
